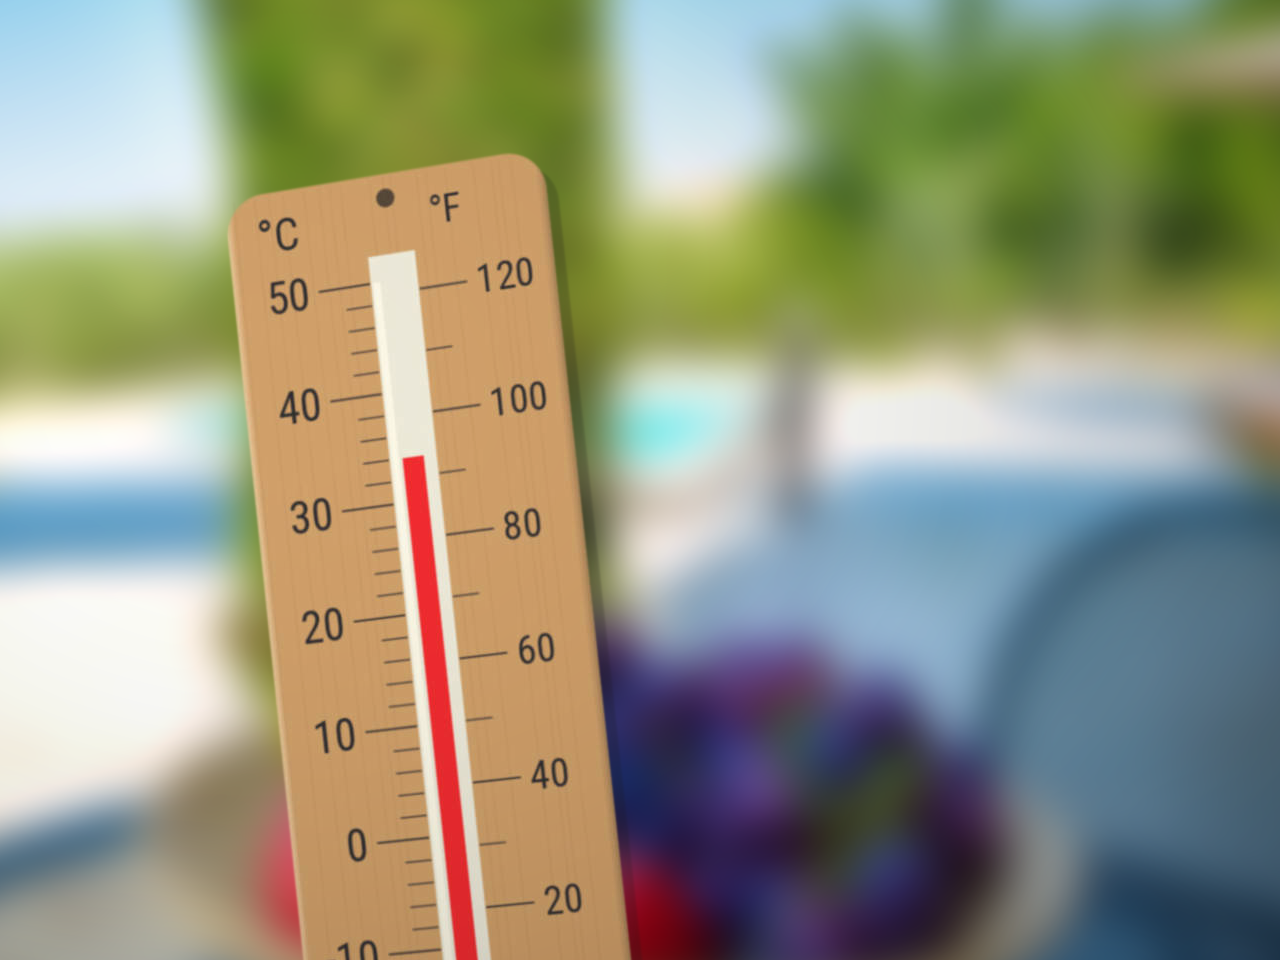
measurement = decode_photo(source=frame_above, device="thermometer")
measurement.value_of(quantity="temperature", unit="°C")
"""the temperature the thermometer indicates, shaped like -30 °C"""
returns 34 °C
